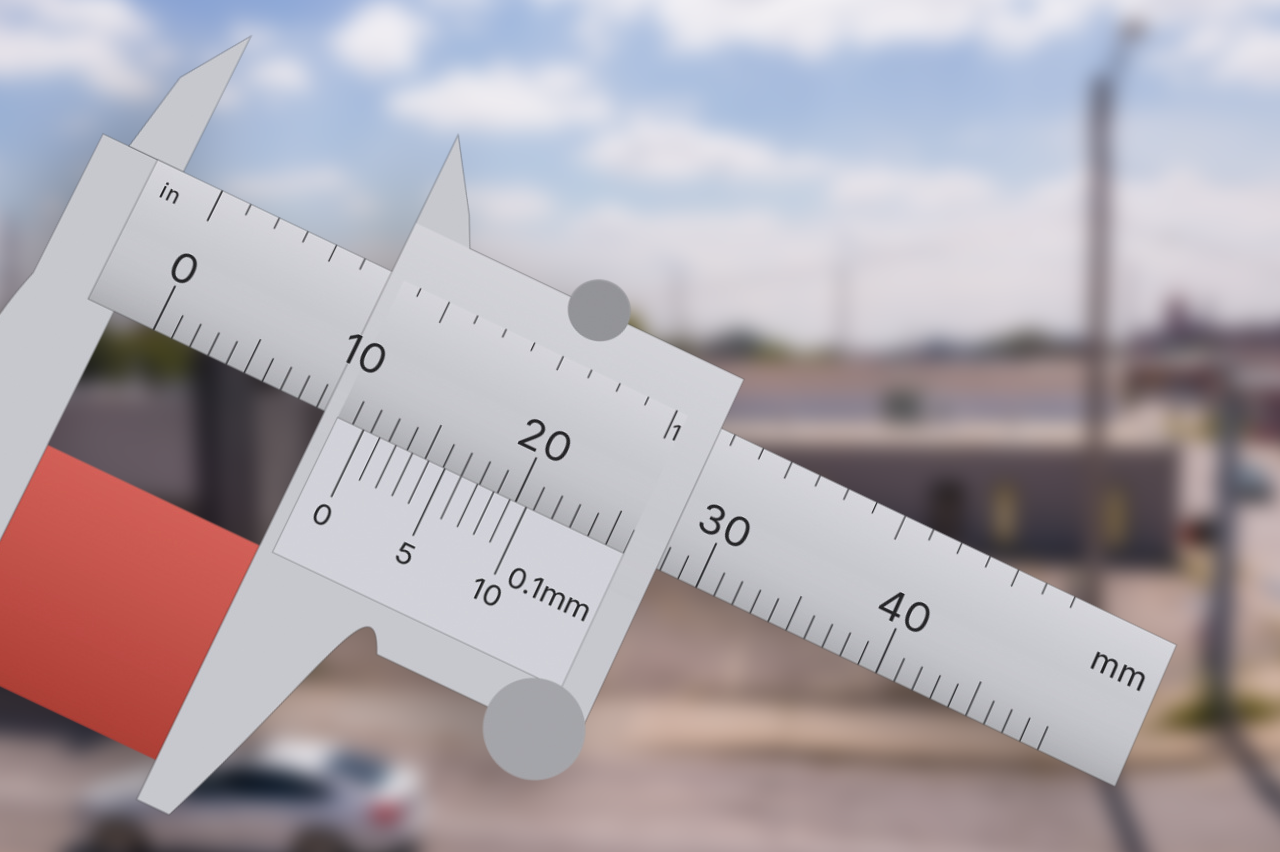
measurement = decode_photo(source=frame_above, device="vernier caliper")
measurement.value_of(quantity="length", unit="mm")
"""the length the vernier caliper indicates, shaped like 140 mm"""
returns 11.6 mm
